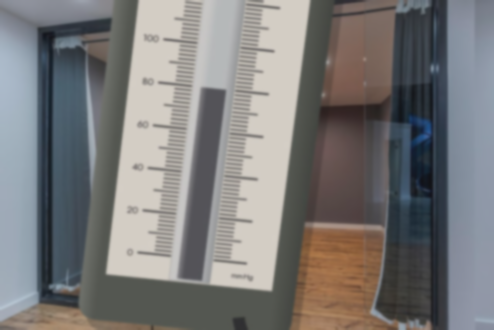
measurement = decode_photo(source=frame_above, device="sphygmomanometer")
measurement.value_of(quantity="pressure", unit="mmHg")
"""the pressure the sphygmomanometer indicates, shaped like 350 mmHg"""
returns 80 mmHg
